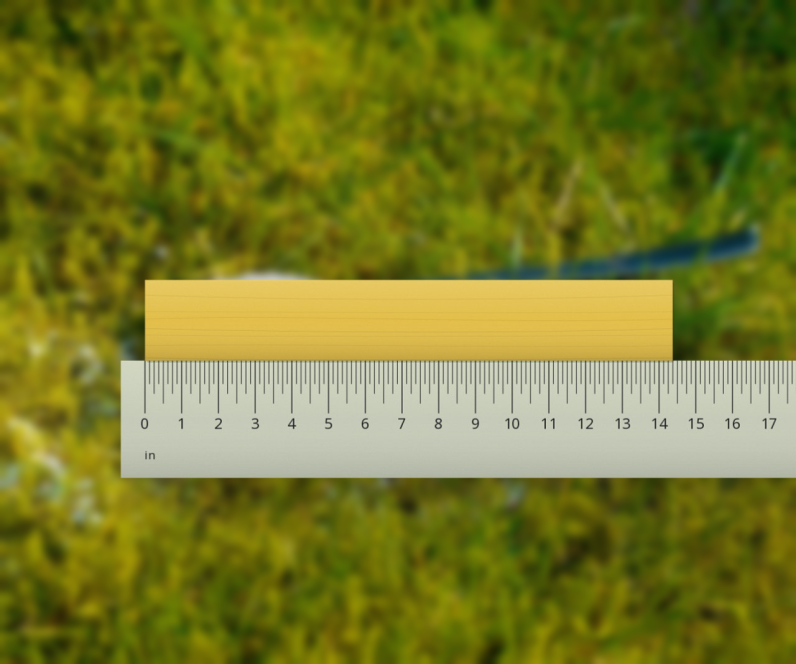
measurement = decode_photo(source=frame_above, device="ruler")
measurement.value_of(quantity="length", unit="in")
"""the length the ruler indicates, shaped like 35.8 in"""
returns 14.375 in
